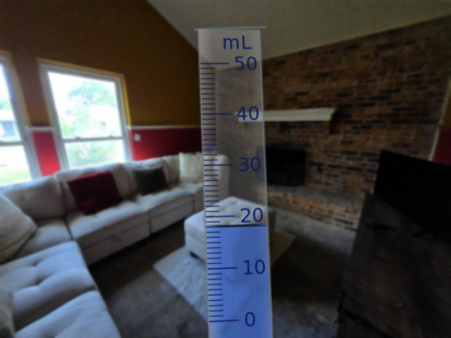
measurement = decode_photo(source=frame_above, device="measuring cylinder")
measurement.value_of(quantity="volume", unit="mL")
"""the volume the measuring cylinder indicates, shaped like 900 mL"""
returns 18 mL
